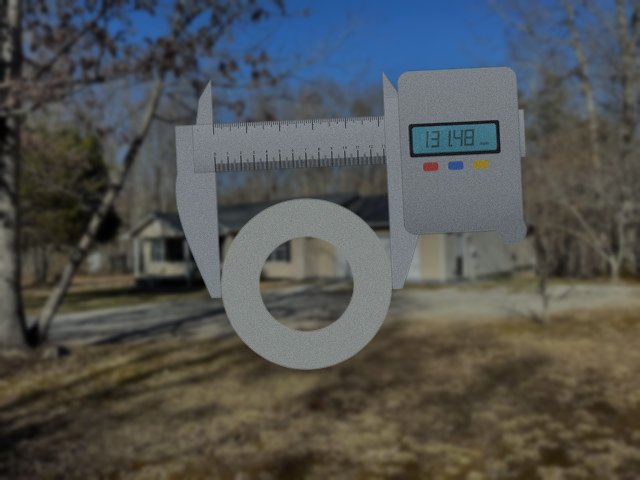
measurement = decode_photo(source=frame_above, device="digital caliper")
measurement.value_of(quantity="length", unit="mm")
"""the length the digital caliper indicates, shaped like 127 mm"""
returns 131.48 mm
